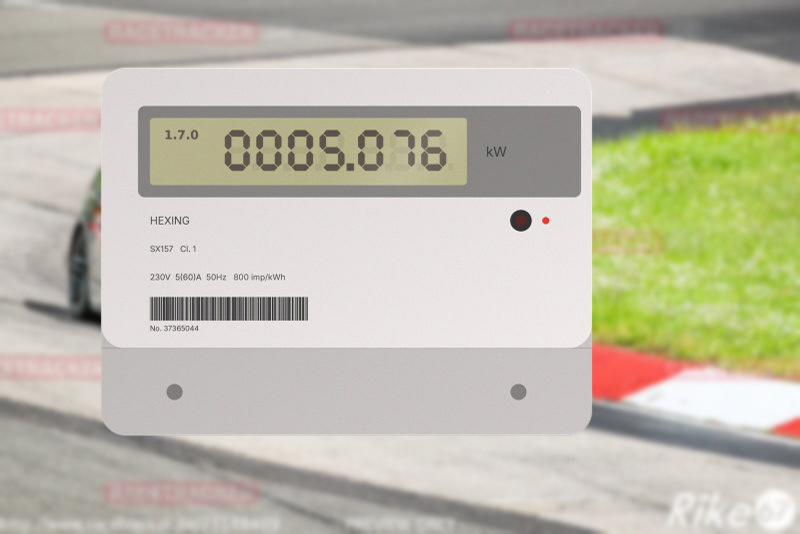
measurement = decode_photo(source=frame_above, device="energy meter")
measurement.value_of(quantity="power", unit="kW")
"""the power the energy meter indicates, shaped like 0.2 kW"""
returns 5.076 kW
